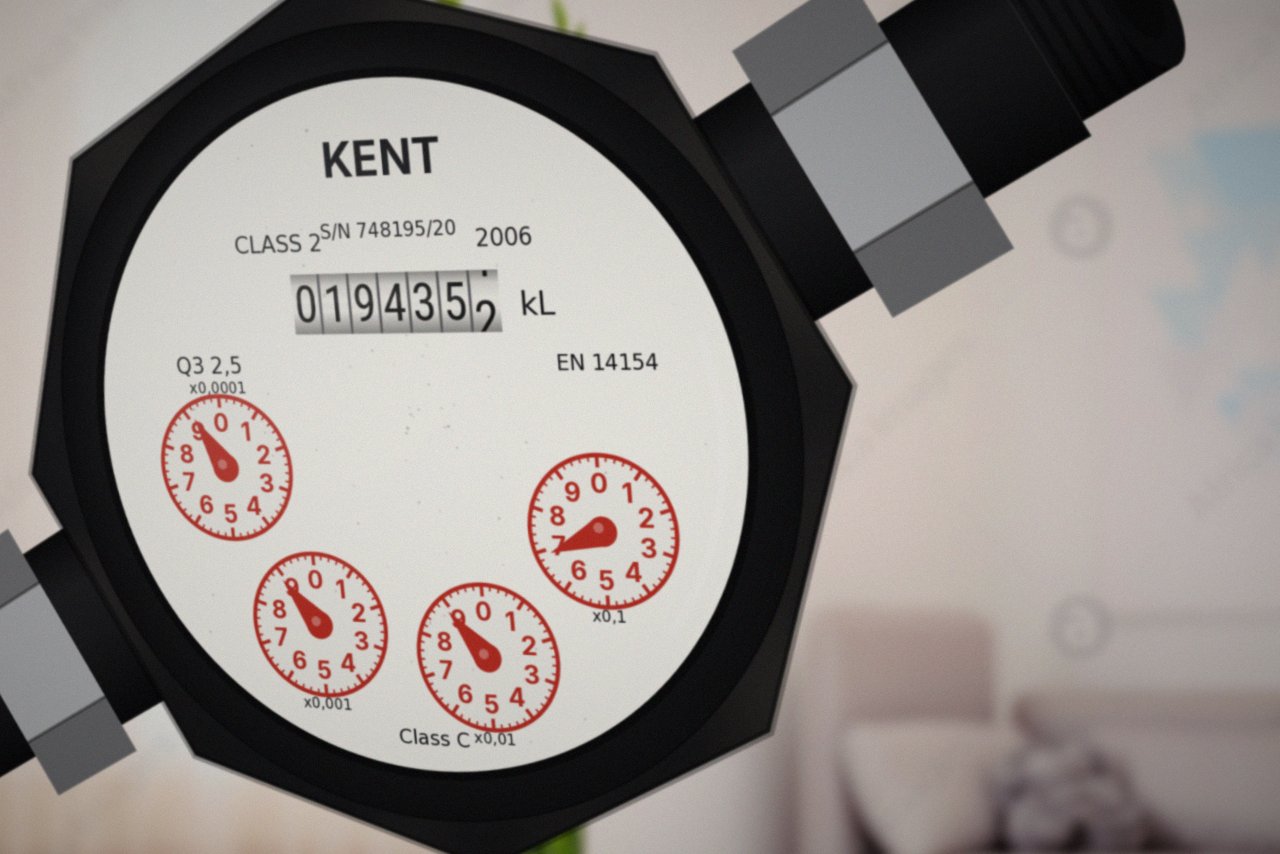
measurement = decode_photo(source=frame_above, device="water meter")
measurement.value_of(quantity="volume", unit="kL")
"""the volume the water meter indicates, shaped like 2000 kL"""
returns 194351.6889 kL
